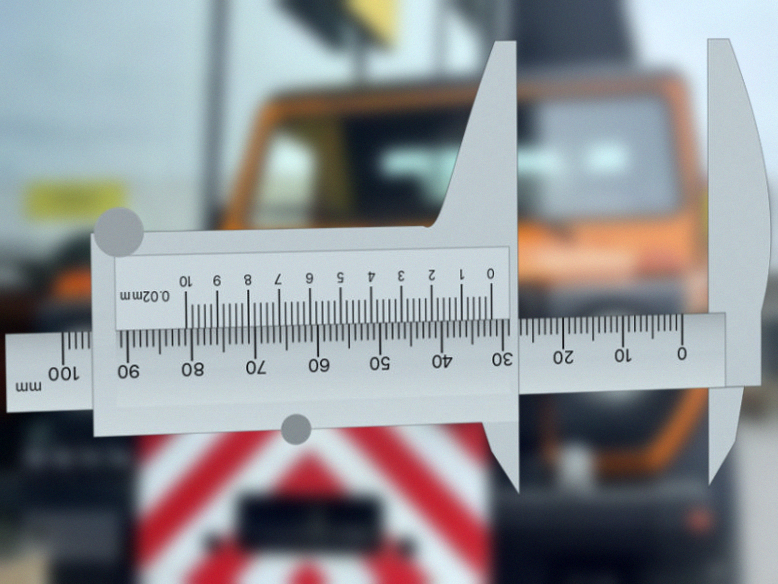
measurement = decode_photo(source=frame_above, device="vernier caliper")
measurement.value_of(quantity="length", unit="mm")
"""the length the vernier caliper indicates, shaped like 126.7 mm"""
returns 31.8 mm
